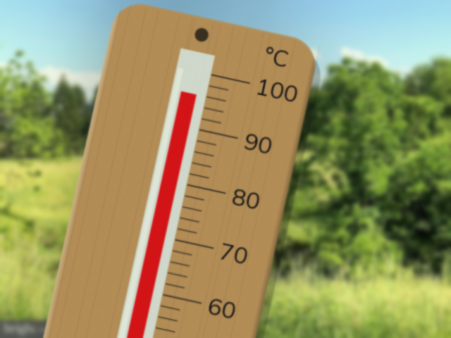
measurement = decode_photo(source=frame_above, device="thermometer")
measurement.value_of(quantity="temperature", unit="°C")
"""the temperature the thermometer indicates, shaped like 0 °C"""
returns 96 °C
